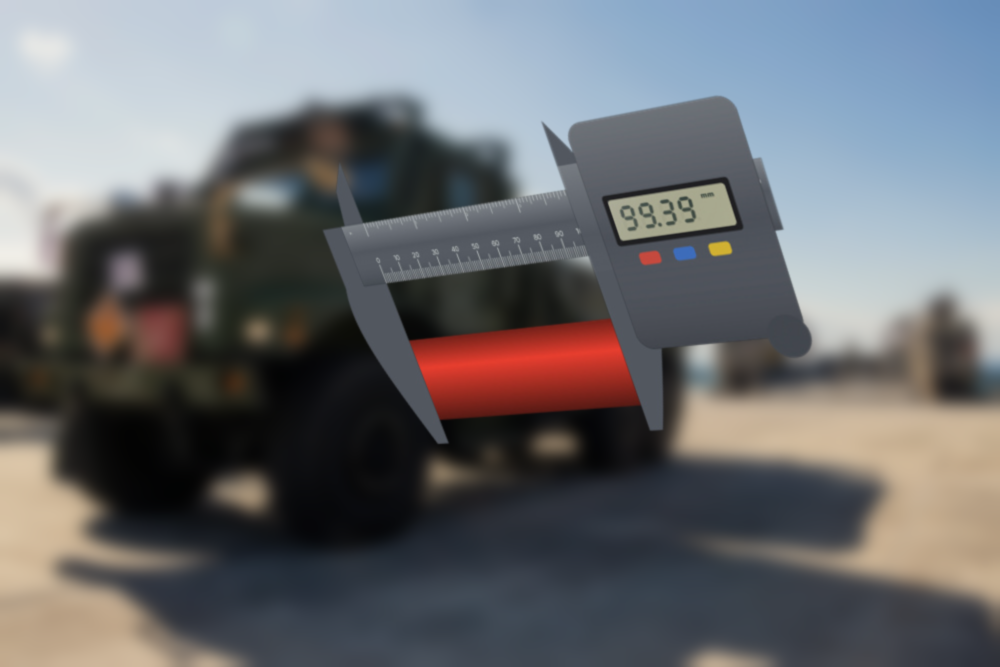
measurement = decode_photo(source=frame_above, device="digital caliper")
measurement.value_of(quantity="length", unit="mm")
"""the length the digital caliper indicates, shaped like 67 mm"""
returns 99.39 mm
